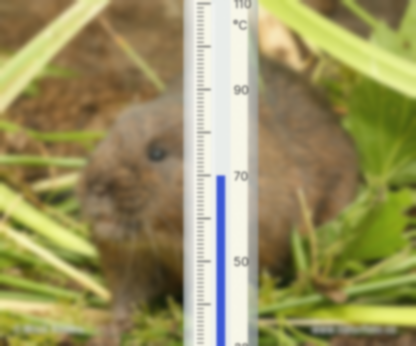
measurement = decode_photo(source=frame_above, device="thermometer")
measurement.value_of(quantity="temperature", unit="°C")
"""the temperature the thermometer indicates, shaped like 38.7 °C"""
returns 70 °C
